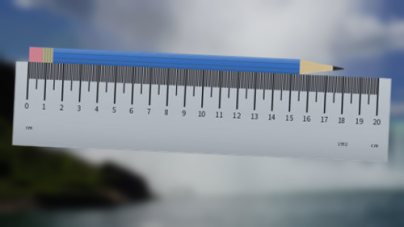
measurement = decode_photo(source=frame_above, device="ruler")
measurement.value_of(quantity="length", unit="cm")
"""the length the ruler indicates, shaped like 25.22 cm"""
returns 18 cm
